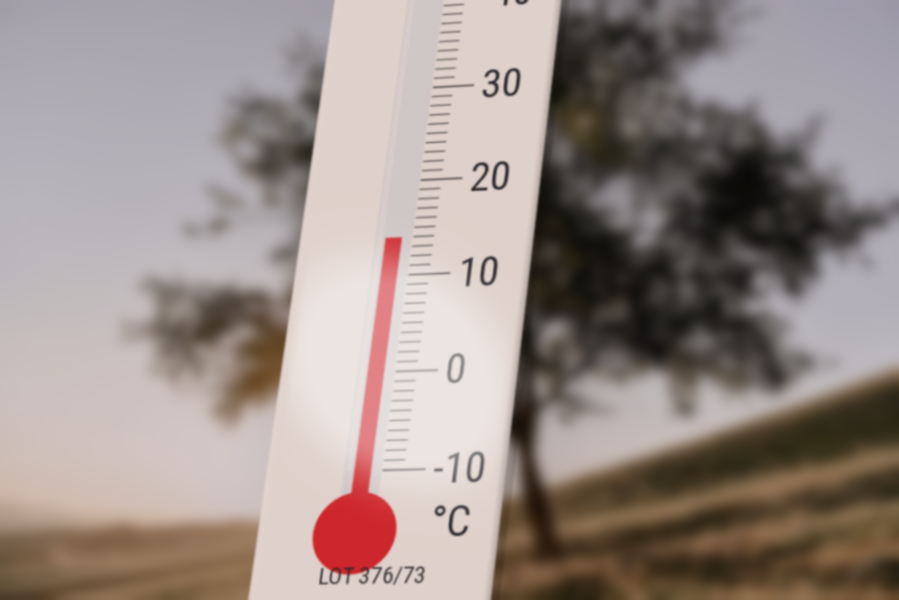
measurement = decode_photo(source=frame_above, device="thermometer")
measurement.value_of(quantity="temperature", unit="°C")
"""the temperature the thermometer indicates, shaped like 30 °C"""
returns 14 °C
